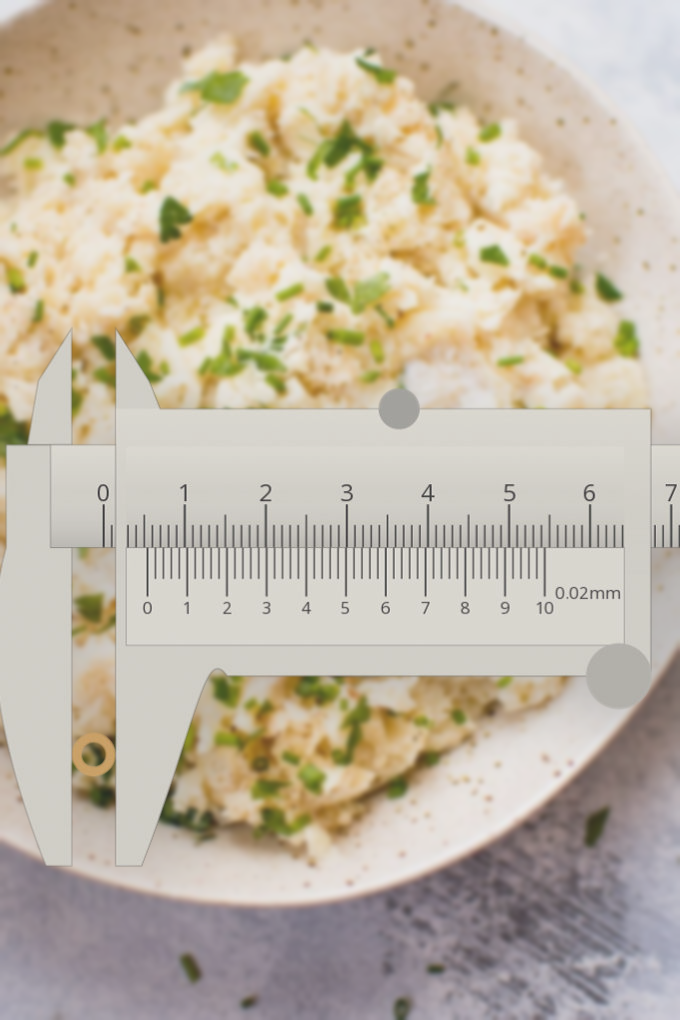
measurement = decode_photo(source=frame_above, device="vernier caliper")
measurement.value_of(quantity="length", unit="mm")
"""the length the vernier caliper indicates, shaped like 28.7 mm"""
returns 5.4 mm
